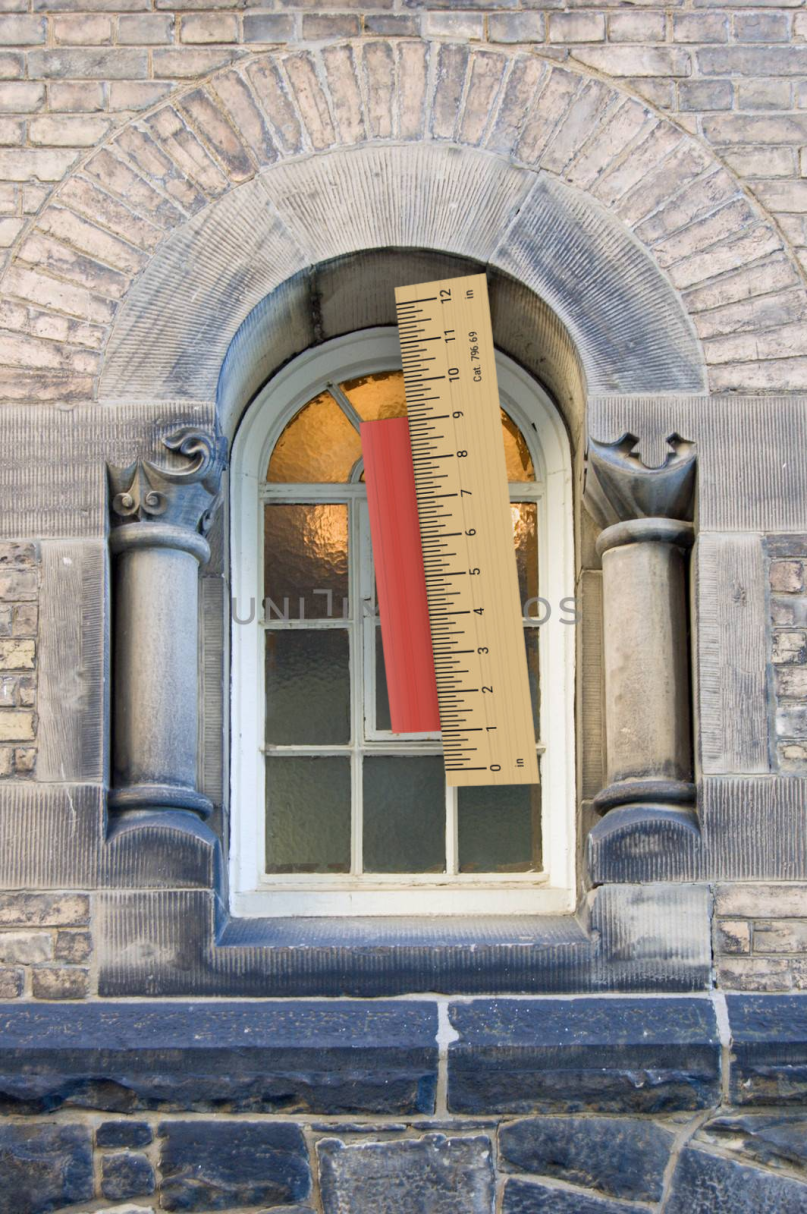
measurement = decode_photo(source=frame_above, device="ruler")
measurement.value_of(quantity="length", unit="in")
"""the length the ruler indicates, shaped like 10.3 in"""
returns 8.125 in
